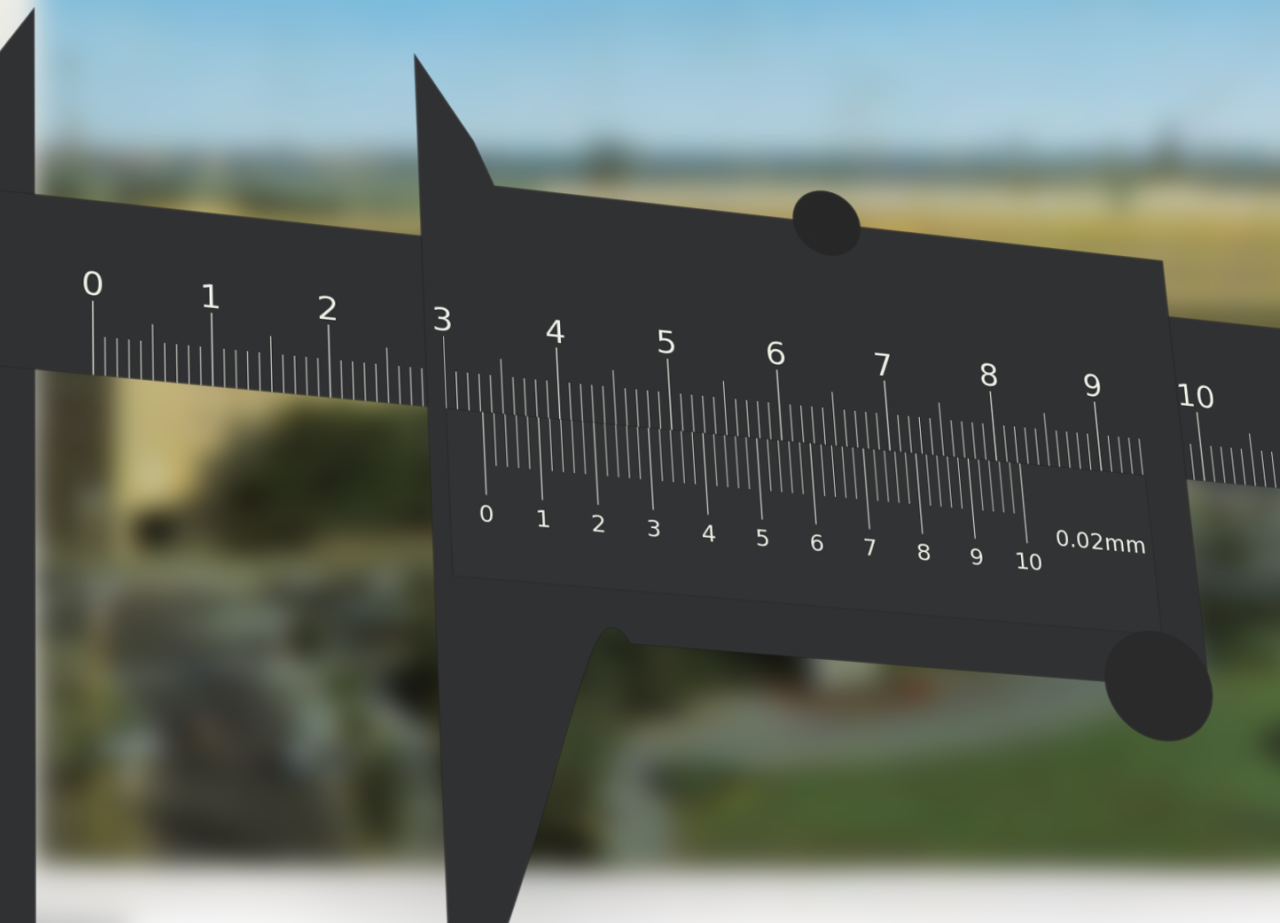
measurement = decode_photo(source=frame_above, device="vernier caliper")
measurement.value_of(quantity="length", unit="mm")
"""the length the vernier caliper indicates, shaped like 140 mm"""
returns 33.2 mm
